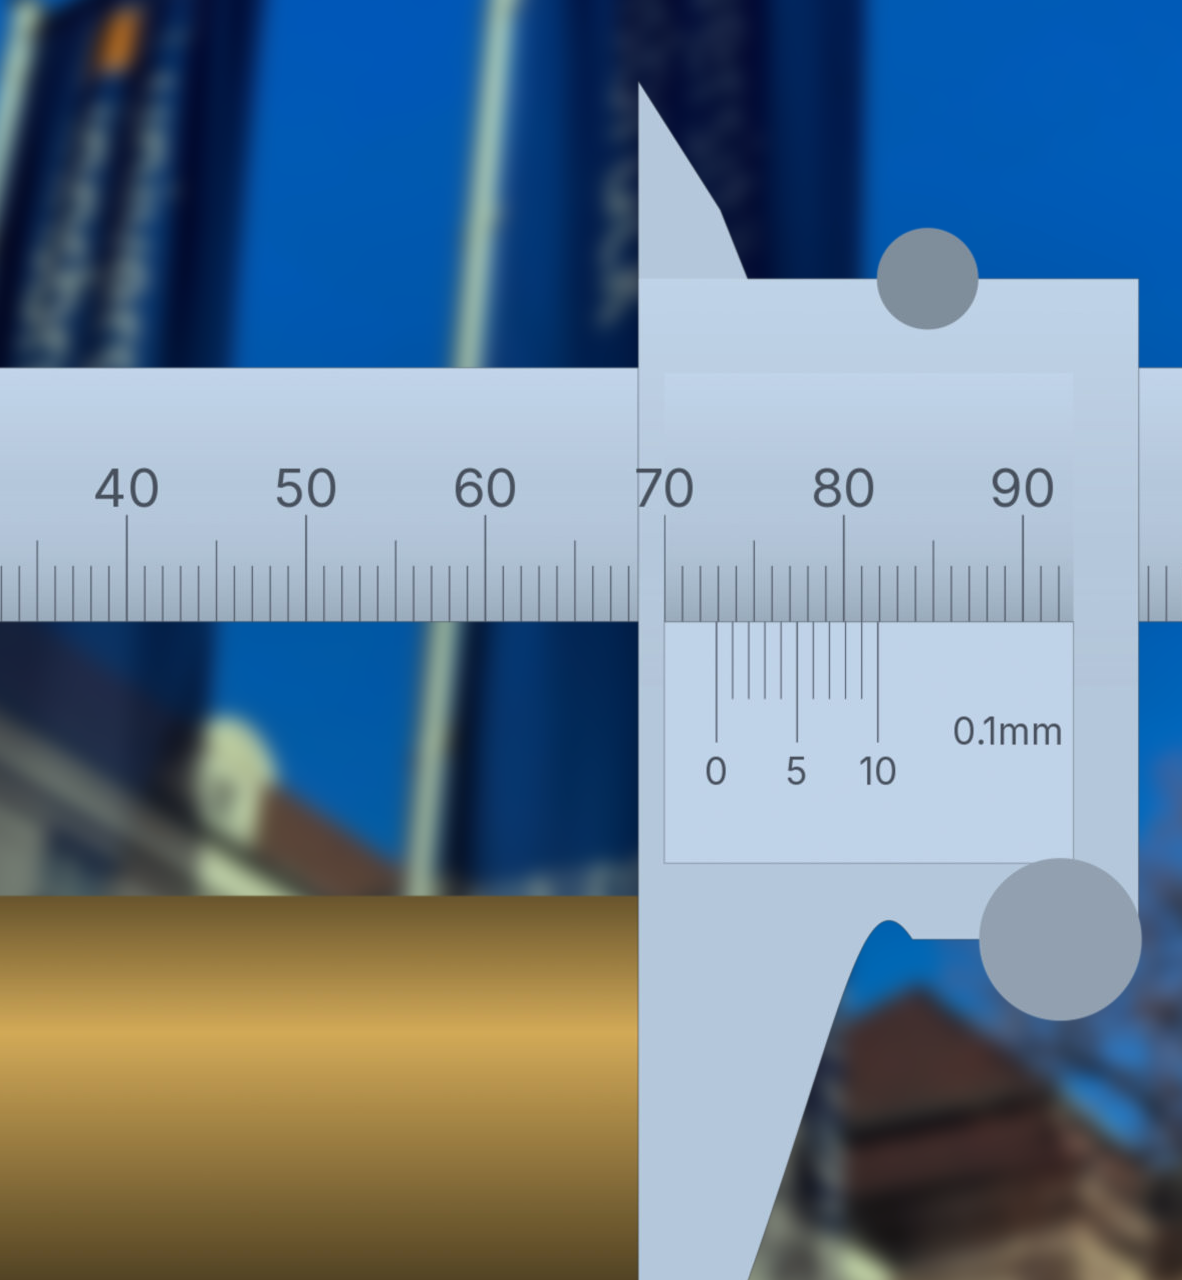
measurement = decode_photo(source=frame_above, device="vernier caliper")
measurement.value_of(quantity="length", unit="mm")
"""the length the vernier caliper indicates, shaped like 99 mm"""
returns 72.9 mm
